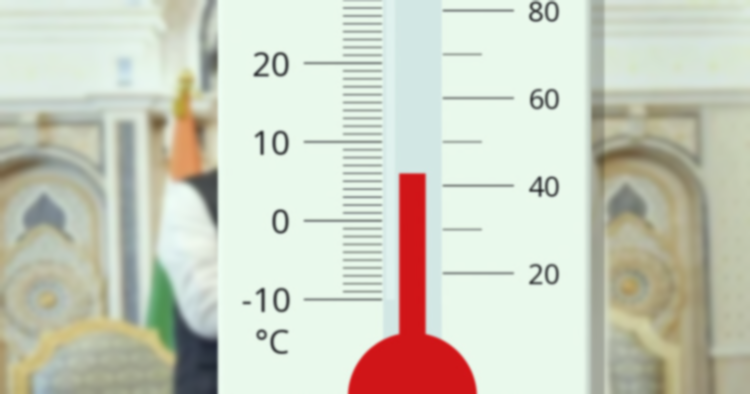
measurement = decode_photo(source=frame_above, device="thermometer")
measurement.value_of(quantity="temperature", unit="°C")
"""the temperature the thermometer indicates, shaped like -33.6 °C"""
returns 6 °C
